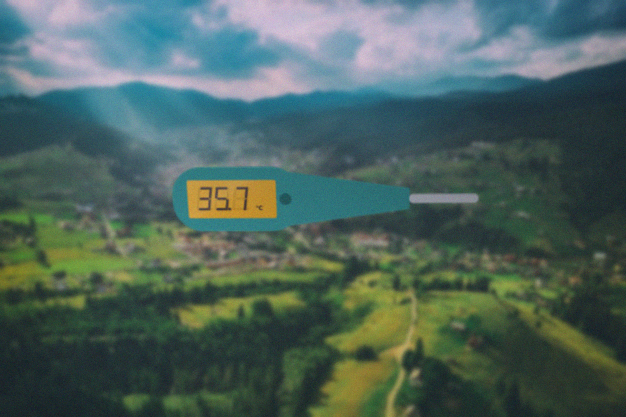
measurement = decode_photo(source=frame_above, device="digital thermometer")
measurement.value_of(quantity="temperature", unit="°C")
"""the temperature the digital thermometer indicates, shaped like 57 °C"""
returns 35.7 °C
